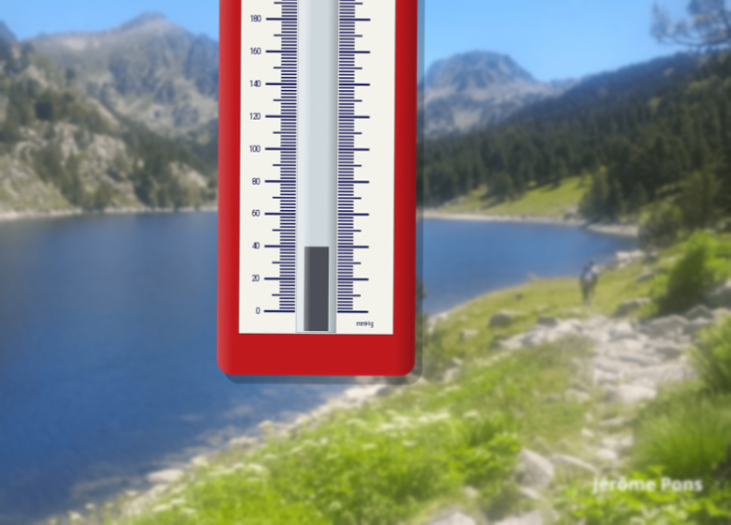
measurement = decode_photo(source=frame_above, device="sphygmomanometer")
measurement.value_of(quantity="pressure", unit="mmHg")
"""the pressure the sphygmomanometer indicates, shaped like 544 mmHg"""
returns 40 mmHg
